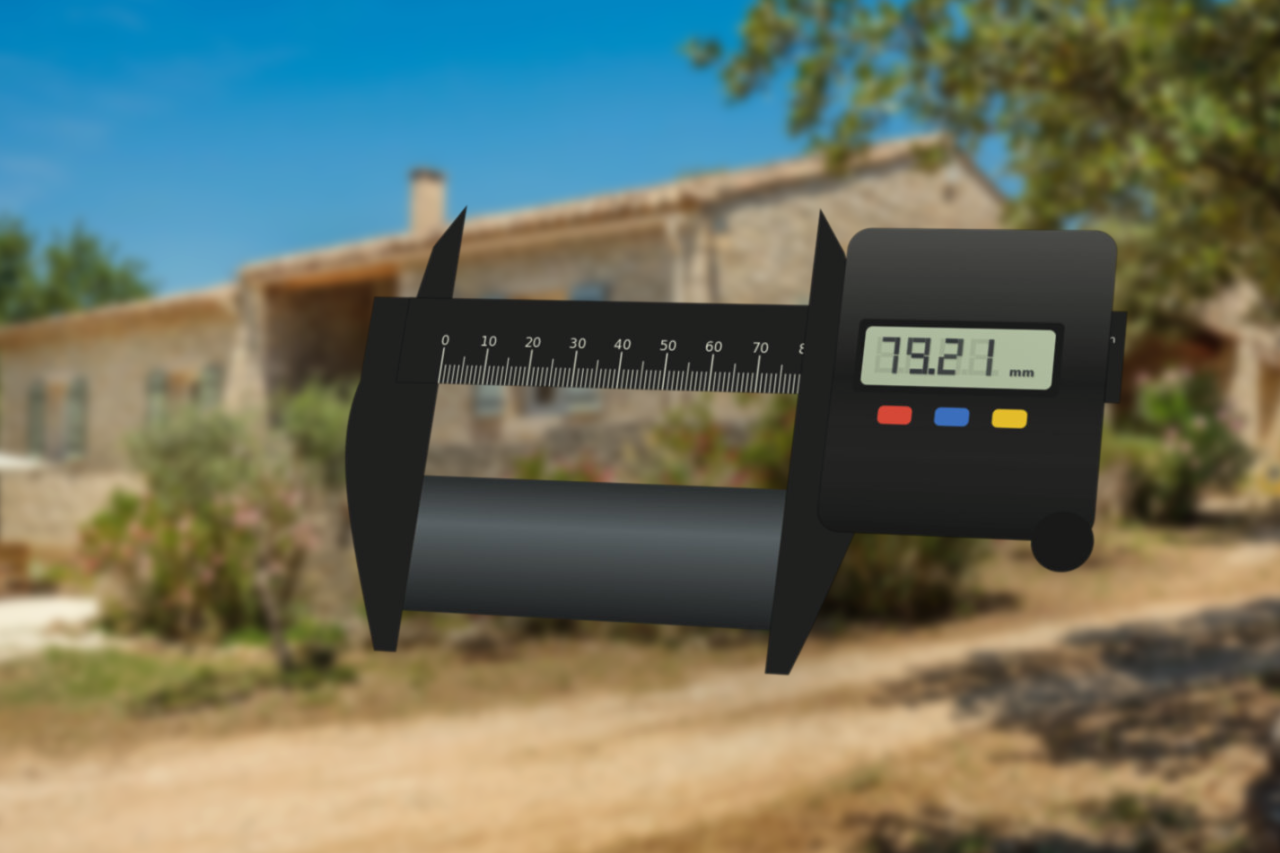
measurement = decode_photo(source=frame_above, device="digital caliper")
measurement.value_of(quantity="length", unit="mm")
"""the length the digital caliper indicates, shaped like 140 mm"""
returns 79.21 mm
